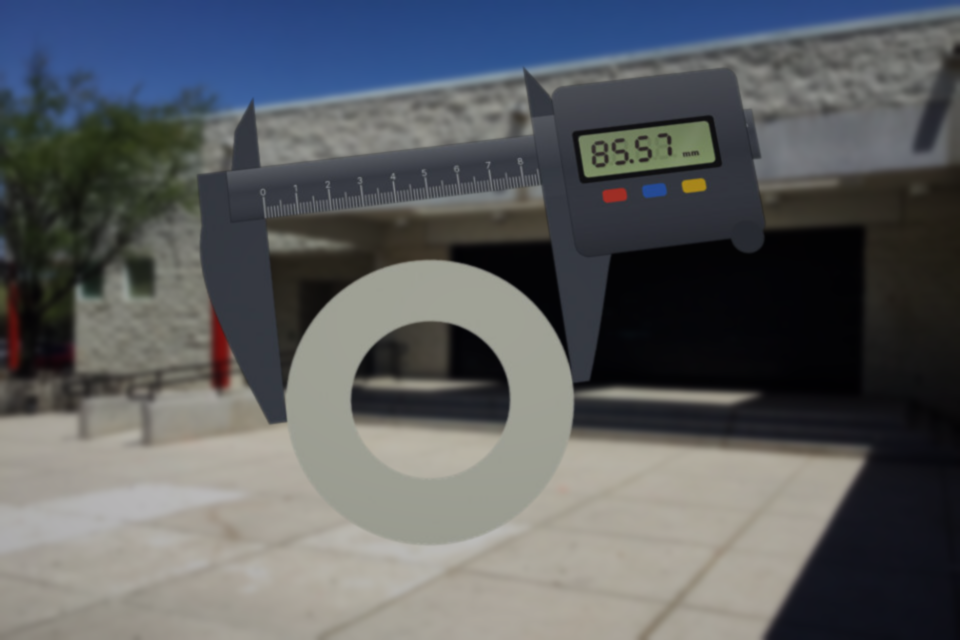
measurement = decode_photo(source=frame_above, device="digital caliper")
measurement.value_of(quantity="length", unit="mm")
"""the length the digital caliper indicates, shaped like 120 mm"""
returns 85.57 mm
